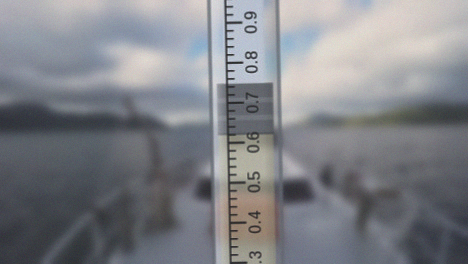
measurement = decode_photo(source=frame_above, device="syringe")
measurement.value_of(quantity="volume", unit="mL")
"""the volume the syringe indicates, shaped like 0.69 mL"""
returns 0.62 mL
